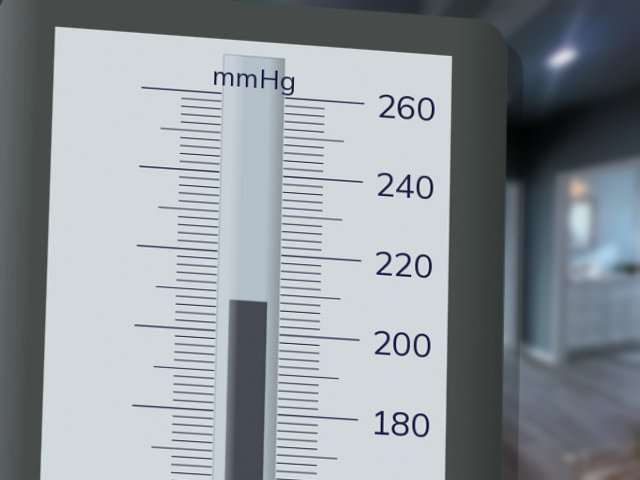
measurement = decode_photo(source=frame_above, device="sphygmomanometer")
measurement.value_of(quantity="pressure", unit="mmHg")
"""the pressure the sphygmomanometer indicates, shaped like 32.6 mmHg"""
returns 208 mmHg
